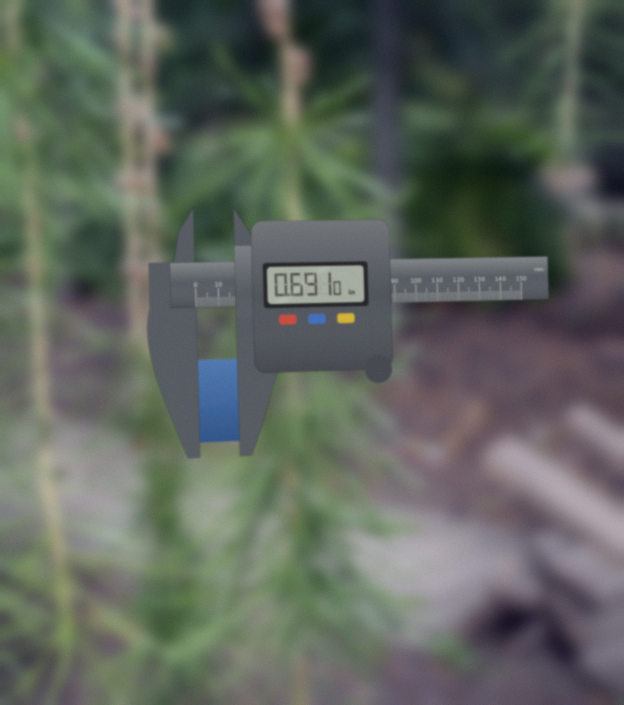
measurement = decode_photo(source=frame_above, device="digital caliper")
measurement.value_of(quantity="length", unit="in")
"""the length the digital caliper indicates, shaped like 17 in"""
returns 0.6910 in
